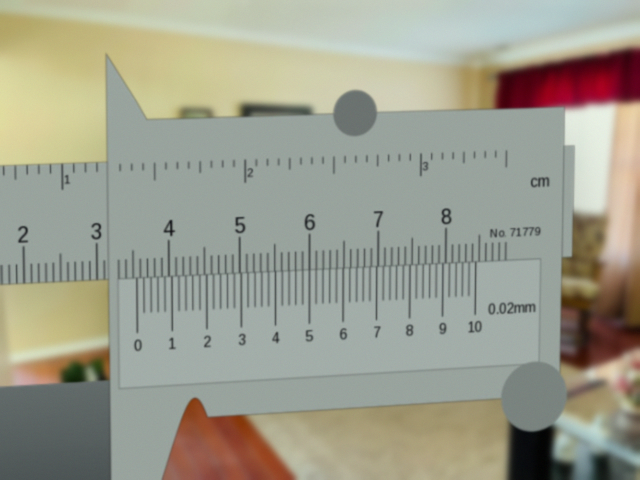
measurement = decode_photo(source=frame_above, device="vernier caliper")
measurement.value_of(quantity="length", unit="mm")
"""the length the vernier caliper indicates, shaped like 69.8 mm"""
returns 35.5 mm
